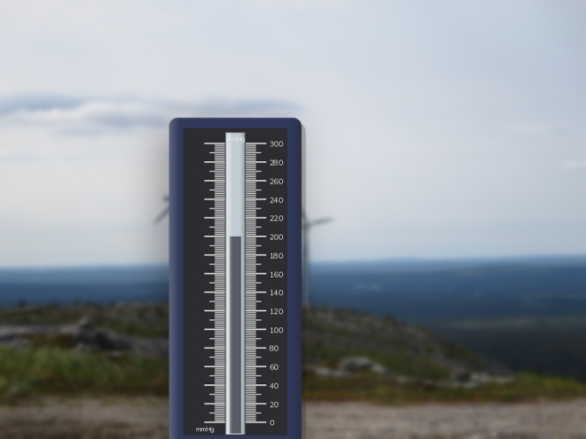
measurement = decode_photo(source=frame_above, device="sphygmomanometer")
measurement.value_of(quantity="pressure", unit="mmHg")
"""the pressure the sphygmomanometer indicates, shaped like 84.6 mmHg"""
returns 200 mmHg
